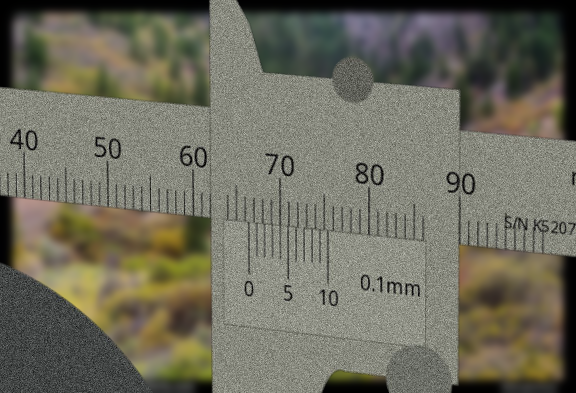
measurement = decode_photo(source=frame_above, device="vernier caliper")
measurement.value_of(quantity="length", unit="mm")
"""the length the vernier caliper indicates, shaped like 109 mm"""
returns 66.4 mm
